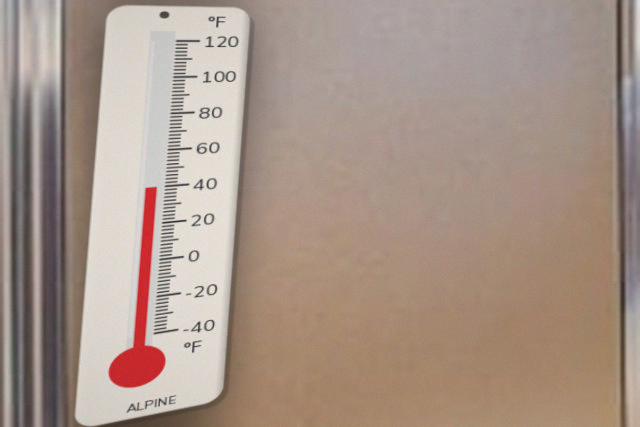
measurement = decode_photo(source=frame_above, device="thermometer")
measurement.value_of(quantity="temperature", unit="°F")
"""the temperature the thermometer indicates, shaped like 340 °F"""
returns 40 °F
